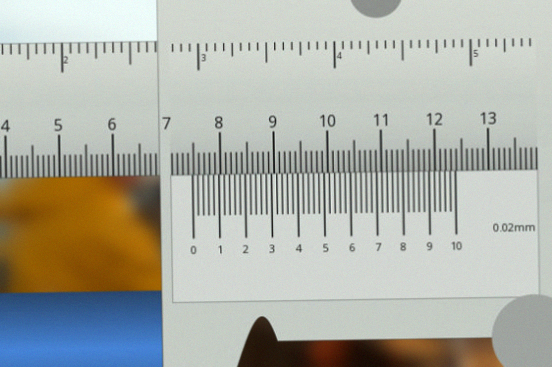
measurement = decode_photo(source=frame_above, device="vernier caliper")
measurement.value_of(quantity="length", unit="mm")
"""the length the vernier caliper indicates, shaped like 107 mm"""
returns 74.8 mm
